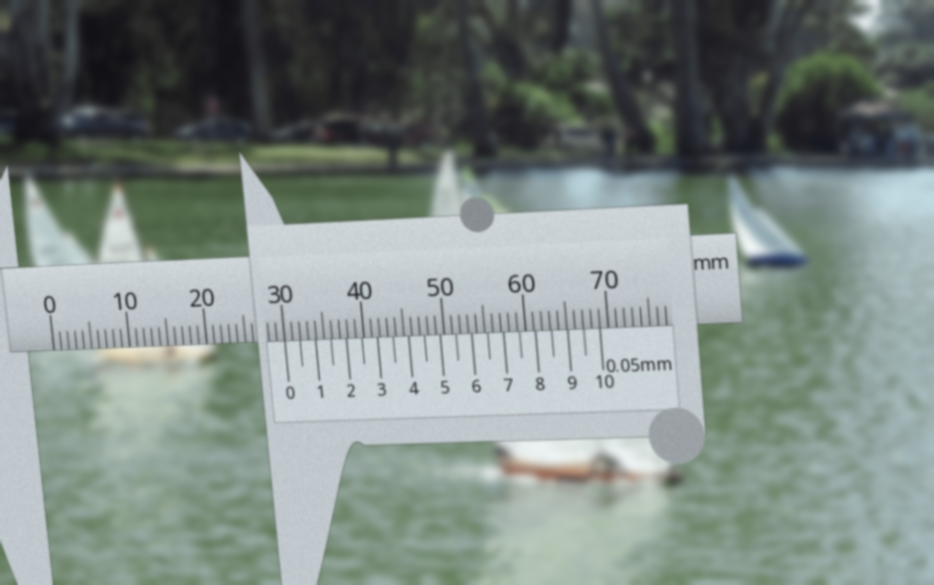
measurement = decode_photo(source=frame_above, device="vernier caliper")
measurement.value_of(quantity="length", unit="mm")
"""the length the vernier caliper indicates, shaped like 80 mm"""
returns 30.0 mm
